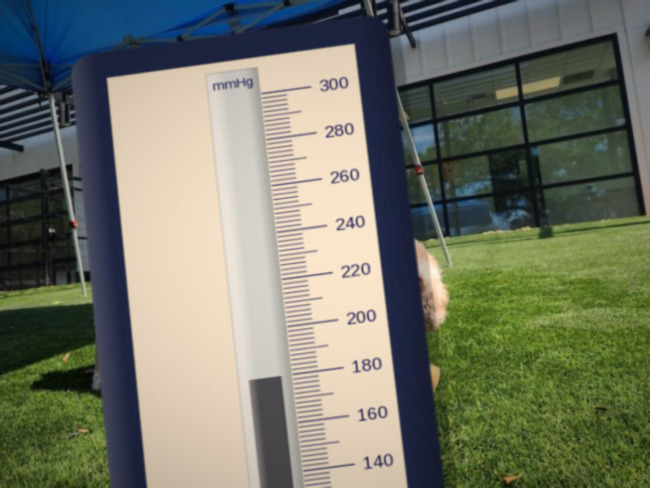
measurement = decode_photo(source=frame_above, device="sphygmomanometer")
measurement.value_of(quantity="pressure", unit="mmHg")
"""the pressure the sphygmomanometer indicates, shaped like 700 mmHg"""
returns 180 mmHg
